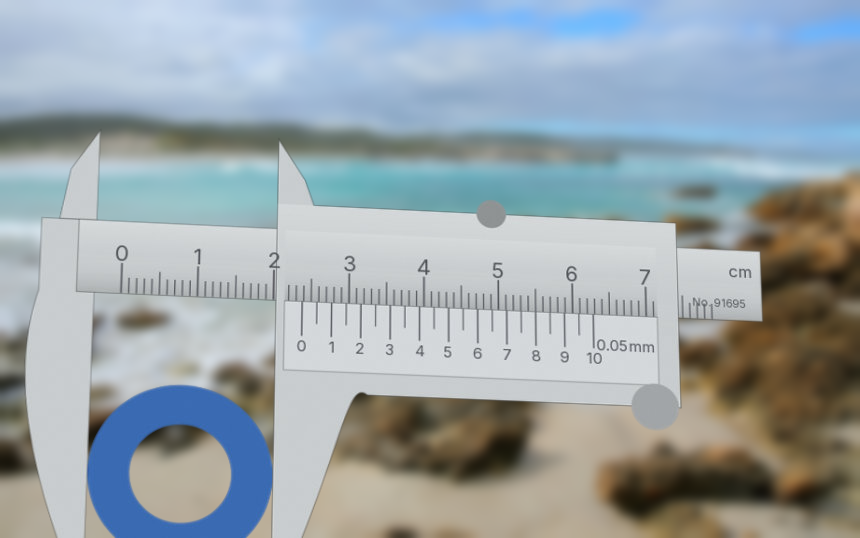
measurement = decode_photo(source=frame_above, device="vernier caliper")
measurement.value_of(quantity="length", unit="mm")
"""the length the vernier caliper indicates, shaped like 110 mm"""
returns 23.8 mm
